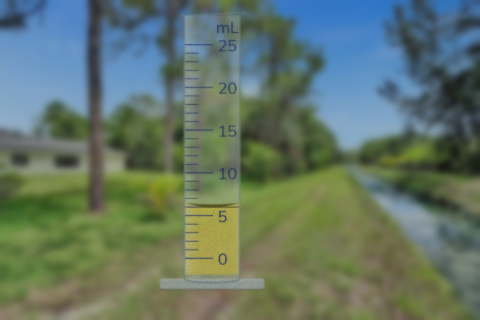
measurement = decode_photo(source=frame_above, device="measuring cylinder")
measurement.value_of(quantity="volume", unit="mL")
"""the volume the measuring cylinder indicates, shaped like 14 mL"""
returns 6 mL
